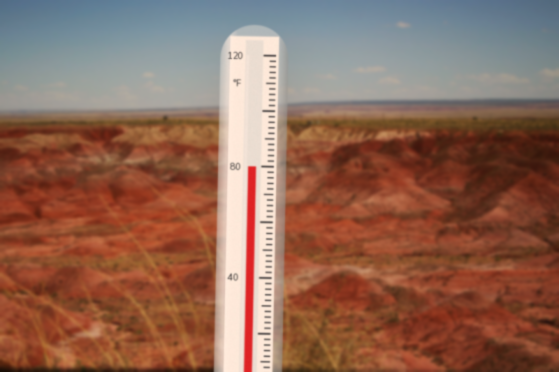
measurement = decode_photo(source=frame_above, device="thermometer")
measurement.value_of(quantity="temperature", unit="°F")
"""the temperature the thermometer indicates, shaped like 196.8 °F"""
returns 80 °F
